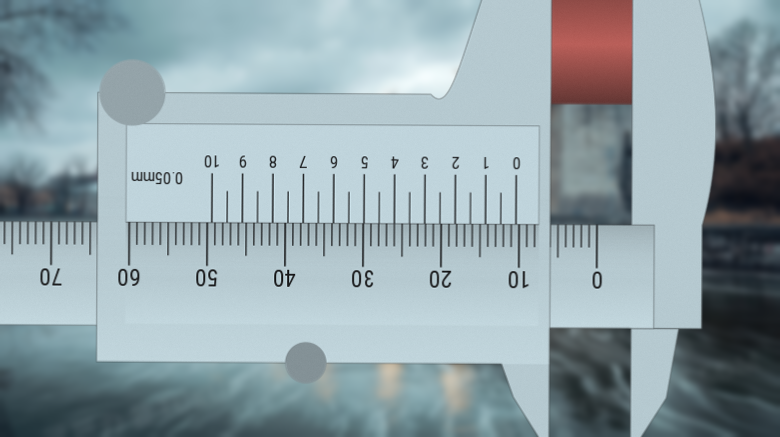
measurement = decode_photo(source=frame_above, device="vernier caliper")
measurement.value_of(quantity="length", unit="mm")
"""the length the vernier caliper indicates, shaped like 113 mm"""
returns 10.4 mm
